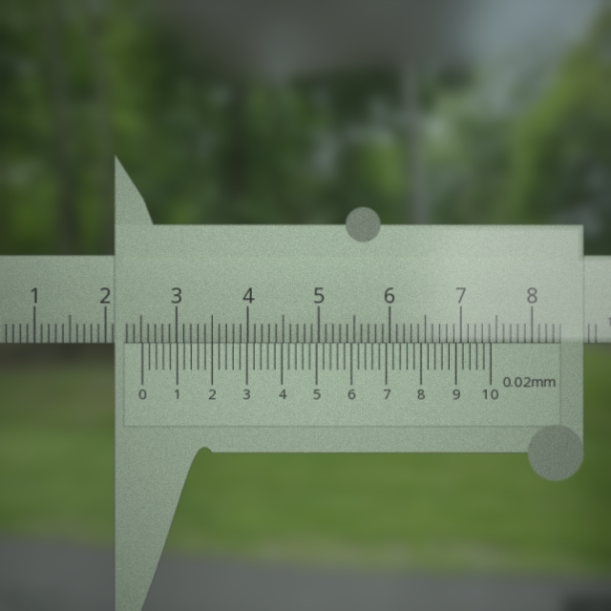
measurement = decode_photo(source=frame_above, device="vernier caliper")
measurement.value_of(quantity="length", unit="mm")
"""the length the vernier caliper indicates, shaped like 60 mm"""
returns 25.2 mm
